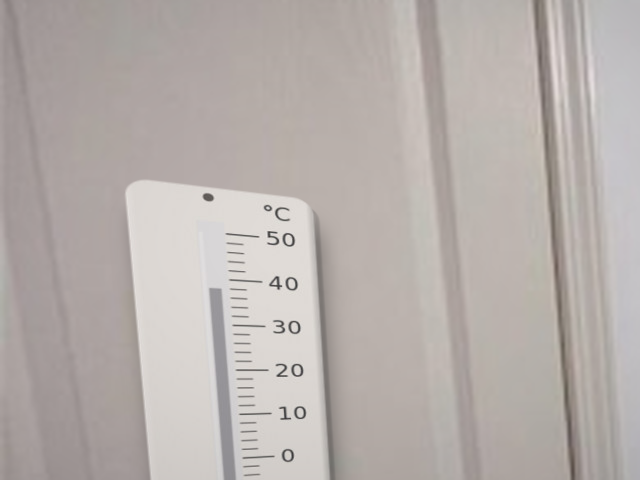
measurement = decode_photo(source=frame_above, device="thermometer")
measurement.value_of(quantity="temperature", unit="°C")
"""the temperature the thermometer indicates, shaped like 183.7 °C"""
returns 38 °C
